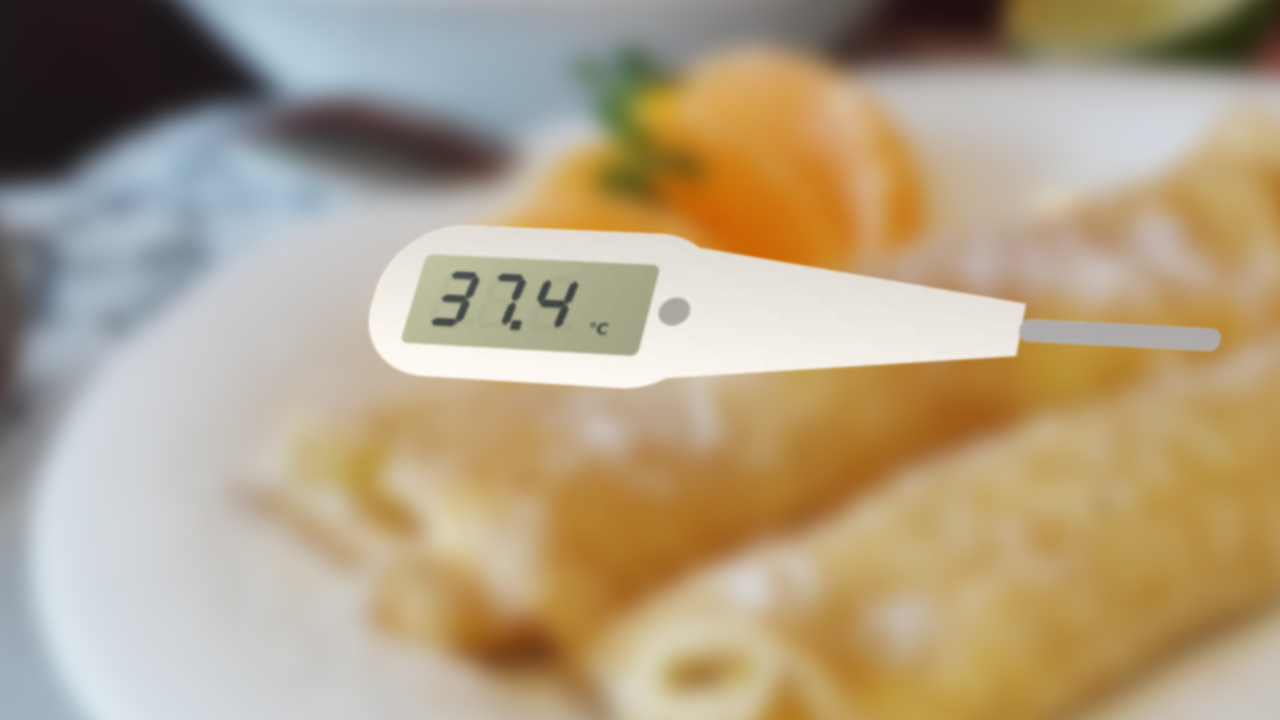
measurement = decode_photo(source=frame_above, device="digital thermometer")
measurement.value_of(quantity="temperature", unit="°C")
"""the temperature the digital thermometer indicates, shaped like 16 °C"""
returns 37.4 °C
